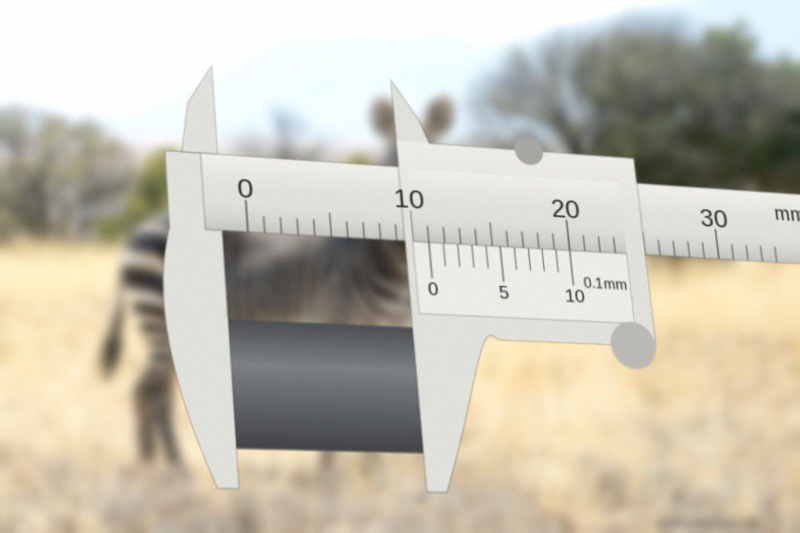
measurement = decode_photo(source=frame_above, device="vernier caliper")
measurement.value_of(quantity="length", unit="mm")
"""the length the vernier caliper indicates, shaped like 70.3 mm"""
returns 11.0 mm
